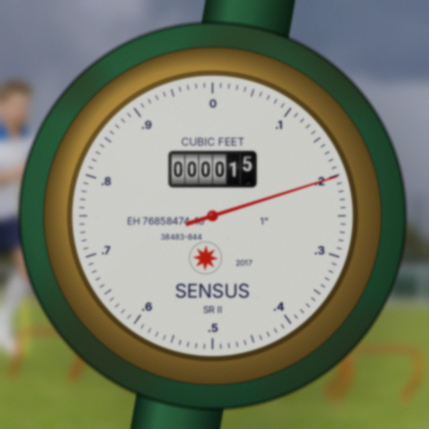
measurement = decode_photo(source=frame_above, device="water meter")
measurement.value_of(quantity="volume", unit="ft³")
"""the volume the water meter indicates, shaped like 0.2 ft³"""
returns 15.20 ft³
